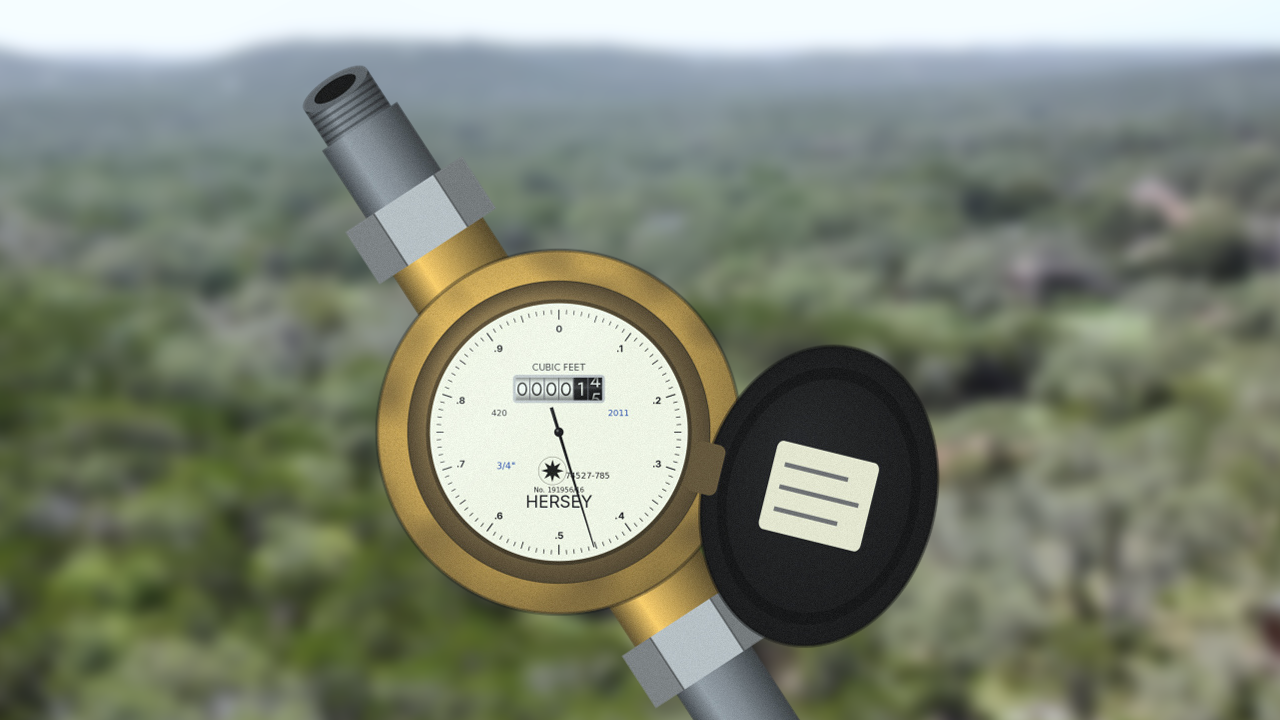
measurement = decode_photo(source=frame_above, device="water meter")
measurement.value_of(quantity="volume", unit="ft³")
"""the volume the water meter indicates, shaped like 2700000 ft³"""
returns 14.45 ft³
